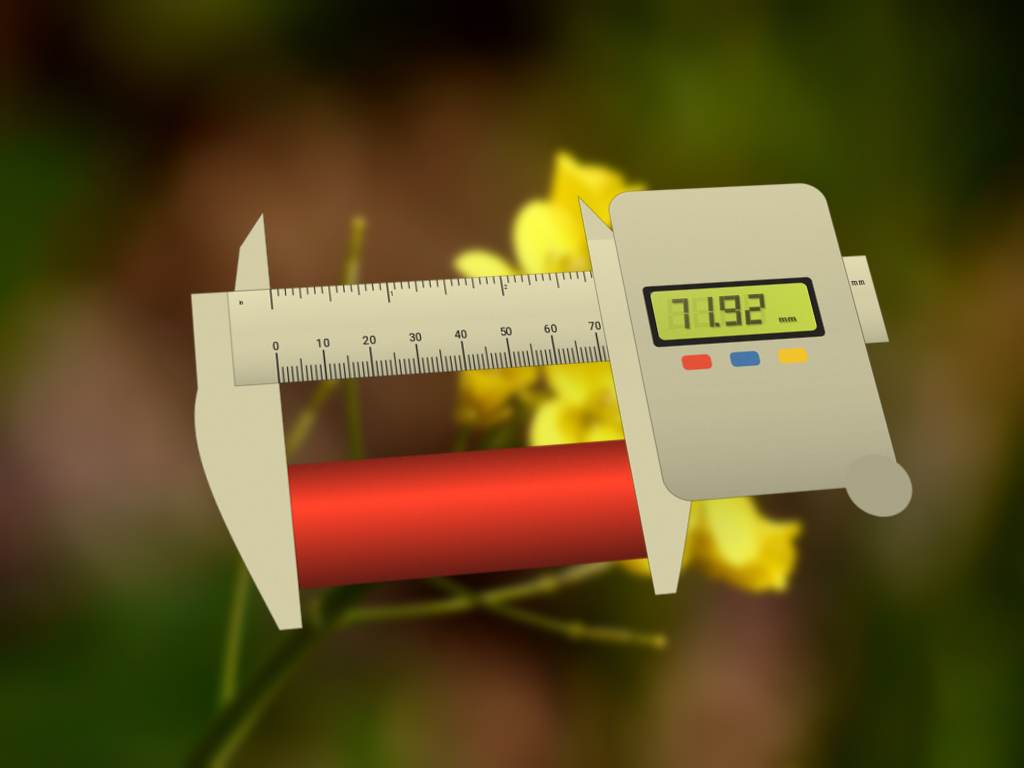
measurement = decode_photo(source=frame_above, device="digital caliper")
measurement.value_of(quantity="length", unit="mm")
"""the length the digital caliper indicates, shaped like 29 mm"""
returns 71.92 mm
